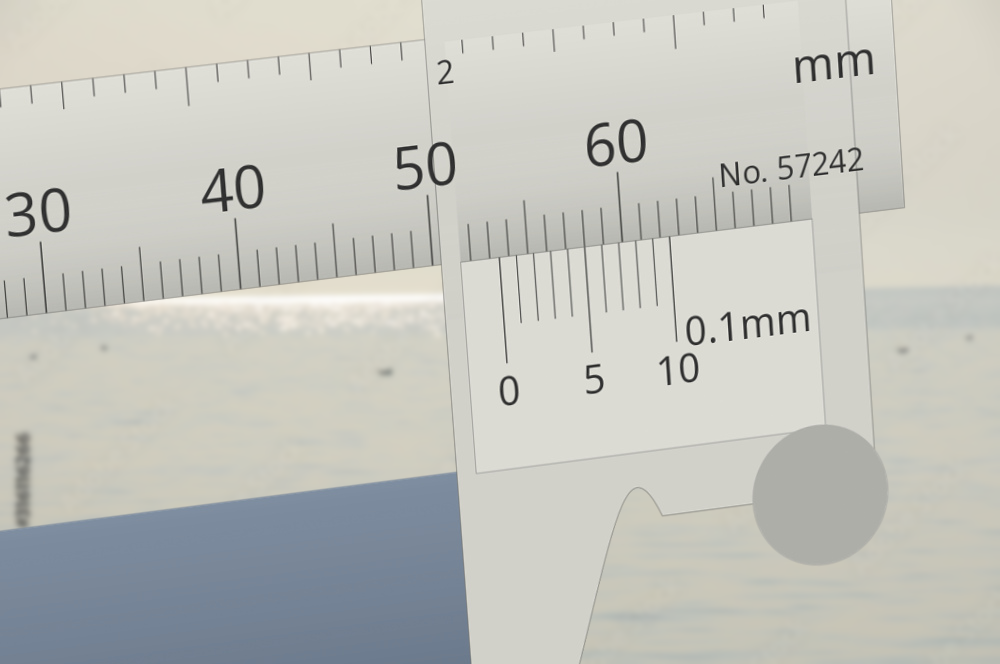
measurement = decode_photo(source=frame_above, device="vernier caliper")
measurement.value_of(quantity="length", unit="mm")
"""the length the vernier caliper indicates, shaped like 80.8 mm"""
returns 53.5 mm
